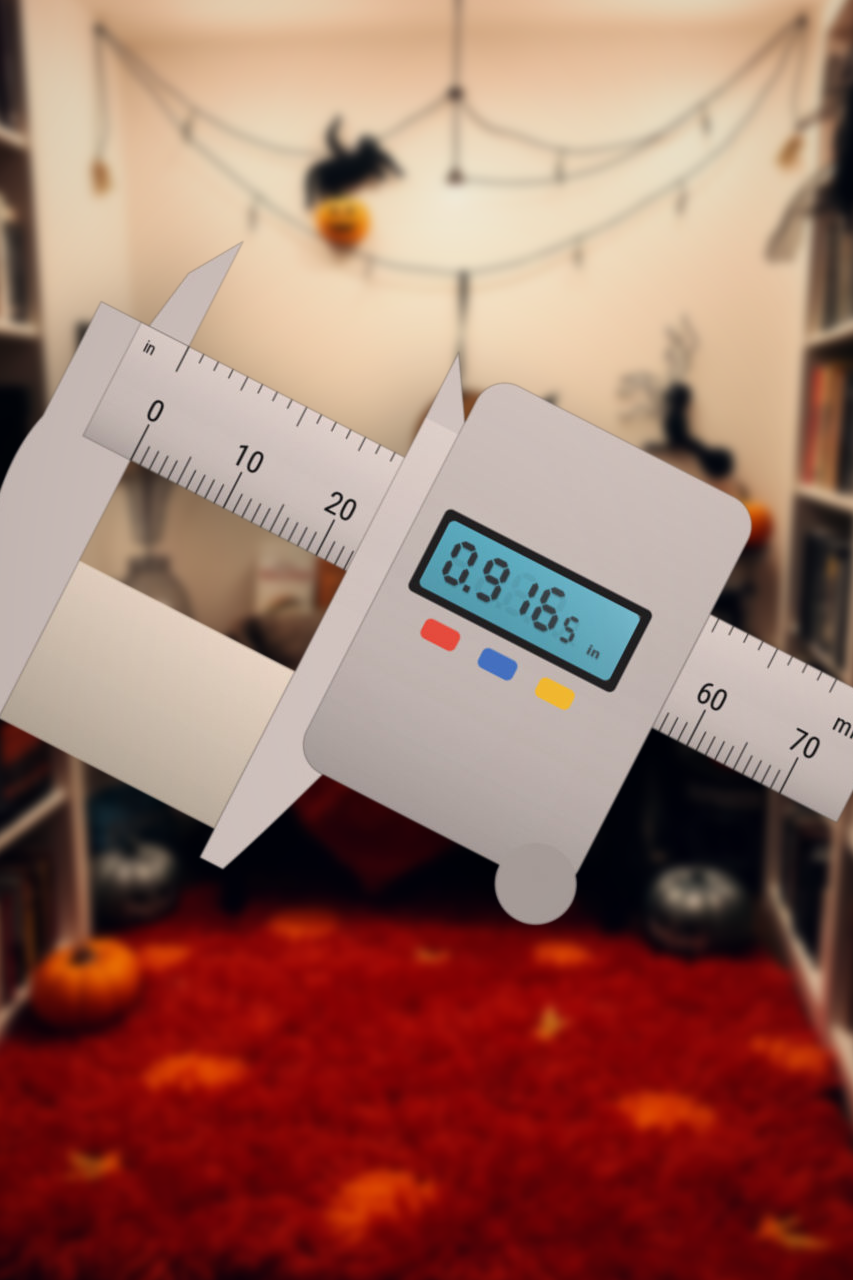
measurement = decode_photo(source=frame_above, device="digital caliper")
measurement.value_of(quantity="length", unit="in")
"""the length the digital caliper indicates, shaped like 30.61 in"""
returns 0.9165 in
